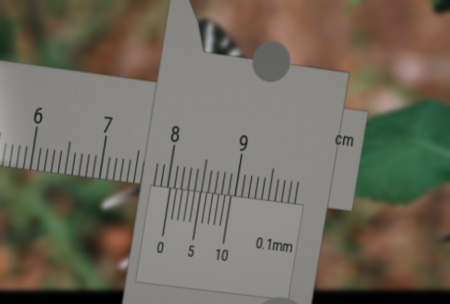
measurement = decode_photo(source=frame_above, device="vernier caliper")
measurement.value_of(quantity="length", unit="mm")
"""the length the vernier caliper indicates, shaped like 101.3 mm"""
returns 80.4 mm
